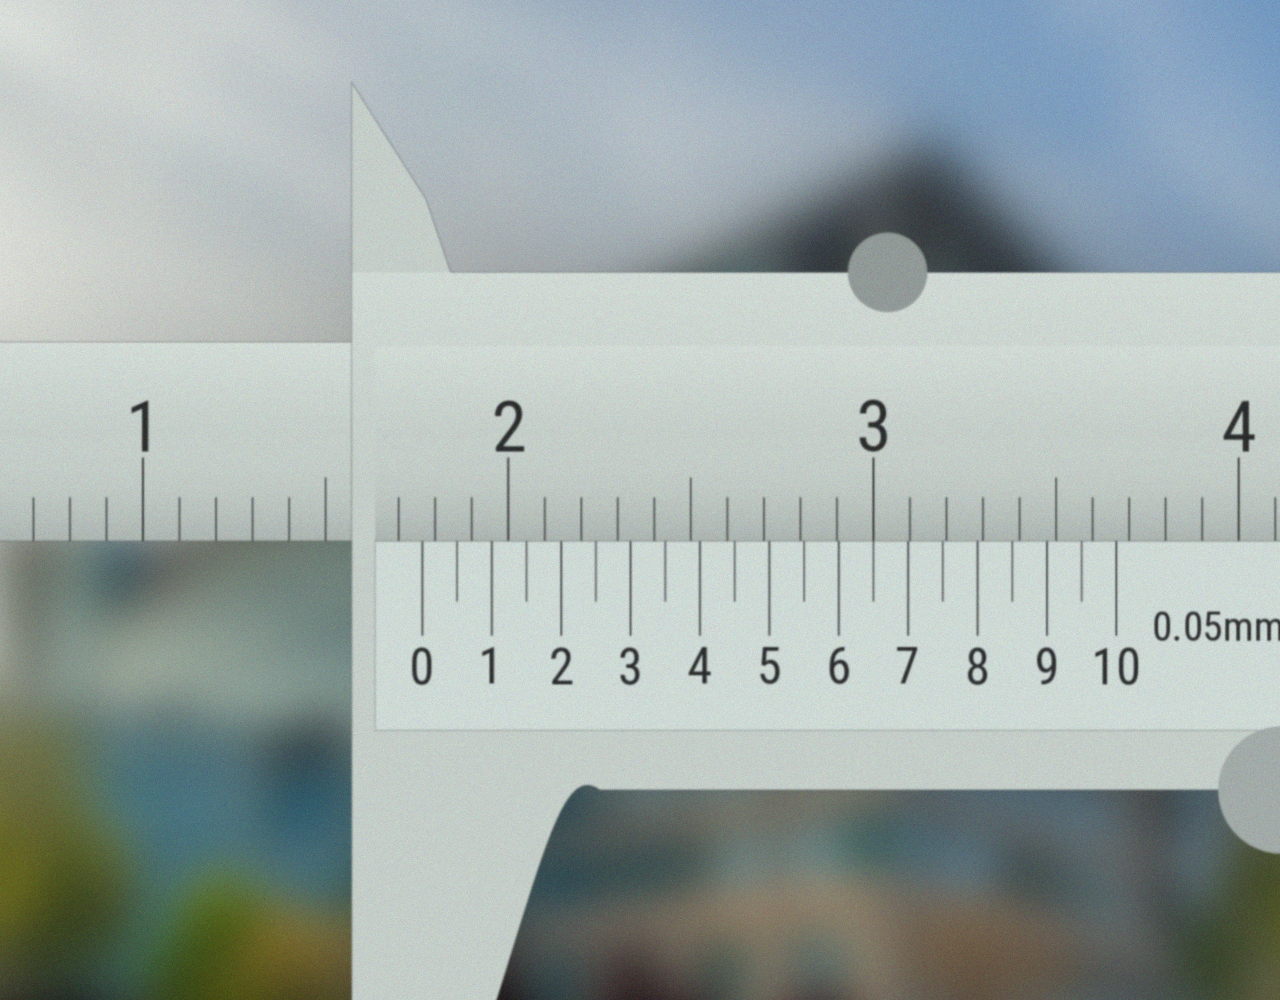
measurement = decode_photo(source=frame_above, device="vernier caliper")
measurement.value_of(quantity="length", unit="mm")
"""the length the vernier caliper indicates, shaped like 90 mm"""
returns 17.65 mm
